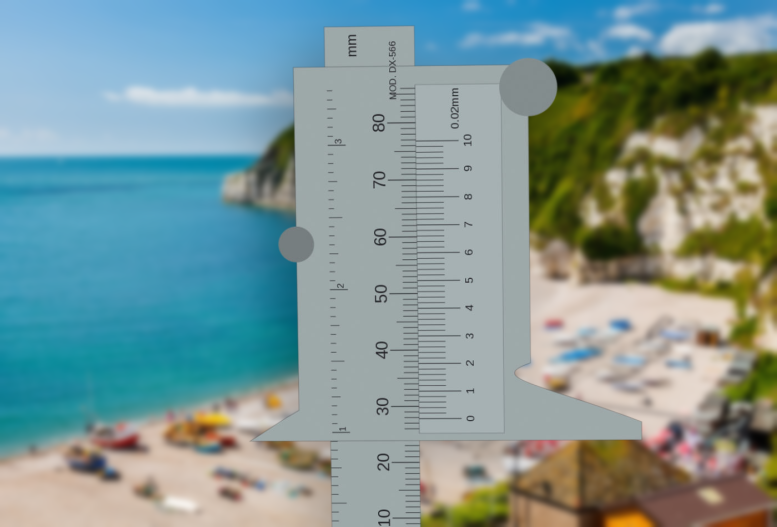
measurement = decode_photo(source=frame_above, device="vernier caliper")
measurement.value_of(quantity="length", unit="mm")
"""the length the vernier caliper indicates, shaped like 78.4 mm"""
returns 27.8 mm
